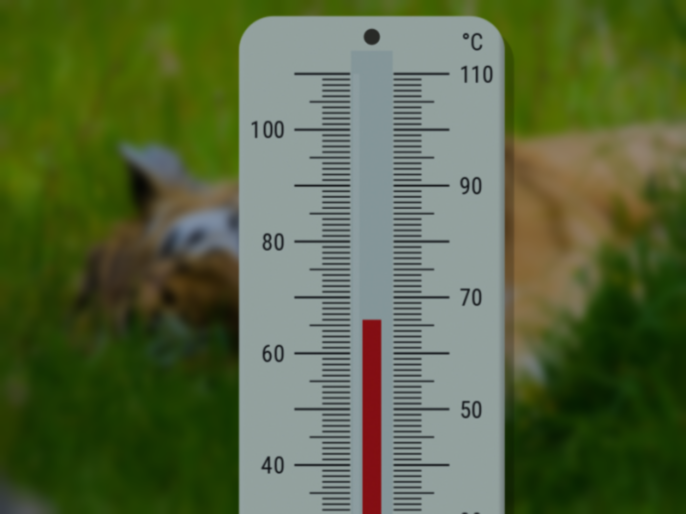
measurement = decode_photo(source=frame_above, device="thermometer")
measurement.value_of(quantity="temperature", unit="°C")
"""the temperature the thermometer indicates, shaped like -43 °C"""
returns 66 °C
